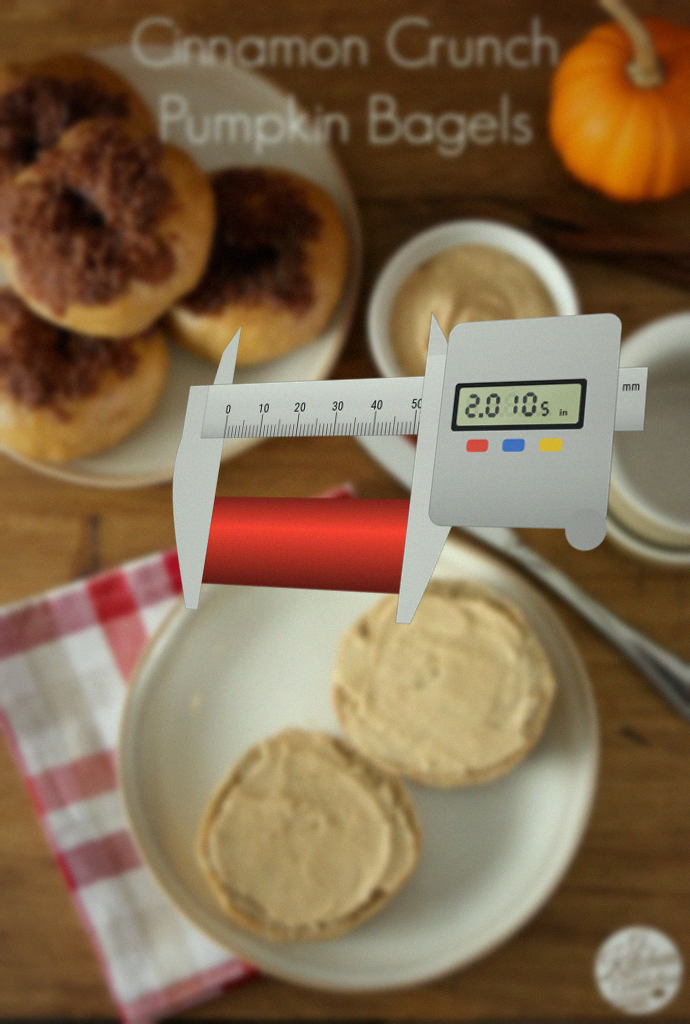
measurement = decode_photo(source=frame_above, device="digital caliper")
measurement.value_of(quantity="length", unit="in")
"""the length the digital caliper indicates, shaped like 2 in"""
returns 2.0105 in
